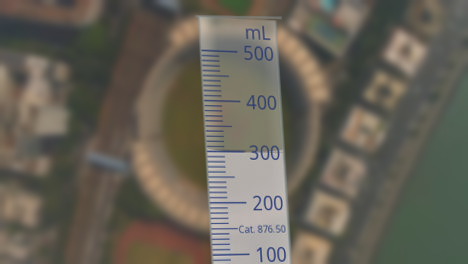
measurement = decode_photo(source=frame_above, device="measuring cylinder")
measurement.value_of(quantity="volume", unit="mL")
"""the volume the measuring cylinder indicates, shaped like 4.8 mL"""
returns 300 mL
